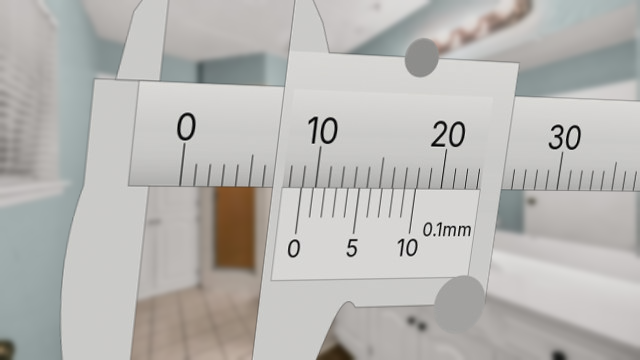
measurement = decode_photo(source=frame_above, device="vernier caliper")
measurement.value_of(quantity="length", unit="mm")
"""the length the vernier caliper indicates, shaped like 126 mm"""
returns 8.9 mm
